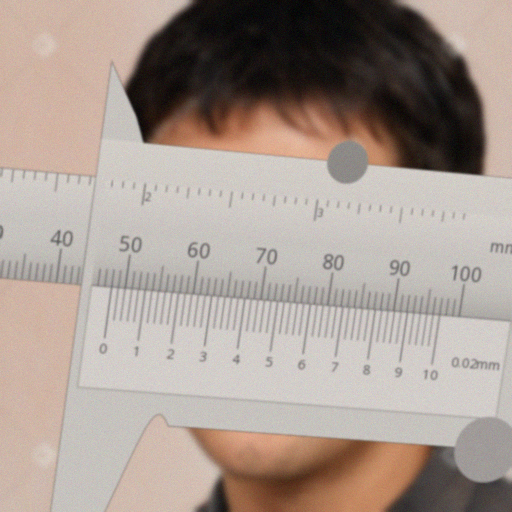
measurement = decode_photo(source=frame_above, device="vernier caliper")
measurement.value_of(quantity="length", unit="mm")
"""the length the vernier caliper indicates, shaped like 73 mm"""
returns 48.0 mm
